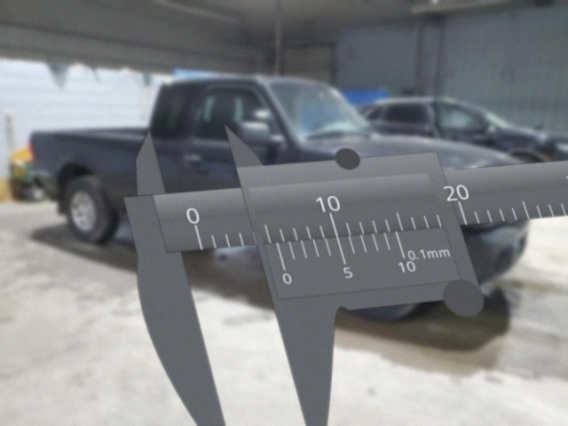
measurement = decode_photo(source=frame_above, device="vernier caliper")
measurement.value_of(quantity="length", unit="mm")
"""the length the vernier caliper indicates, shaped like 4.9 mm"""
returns 5.5 mm
